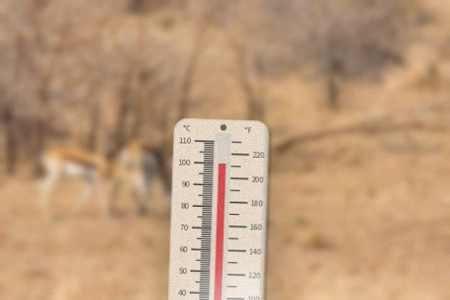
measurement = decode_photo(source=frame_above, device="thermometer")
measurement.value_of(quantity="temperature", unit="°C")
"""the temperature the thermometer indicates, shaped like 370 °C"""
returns 100 °C
